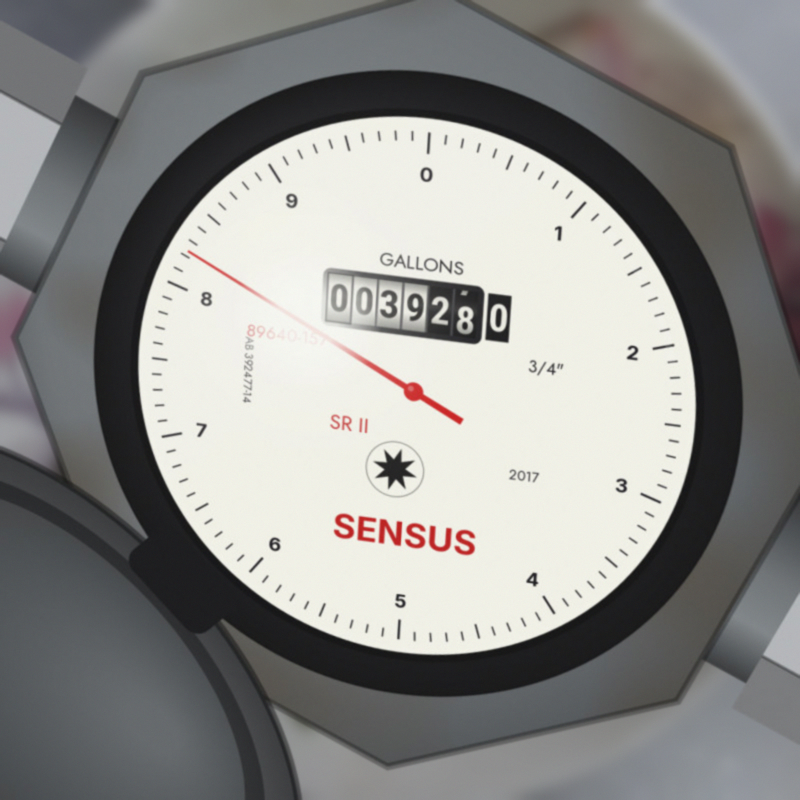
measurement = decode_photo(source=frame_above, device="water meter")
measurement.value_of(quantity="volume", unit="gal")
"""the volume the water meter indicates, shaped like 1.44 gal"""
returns 39278.2 gal
